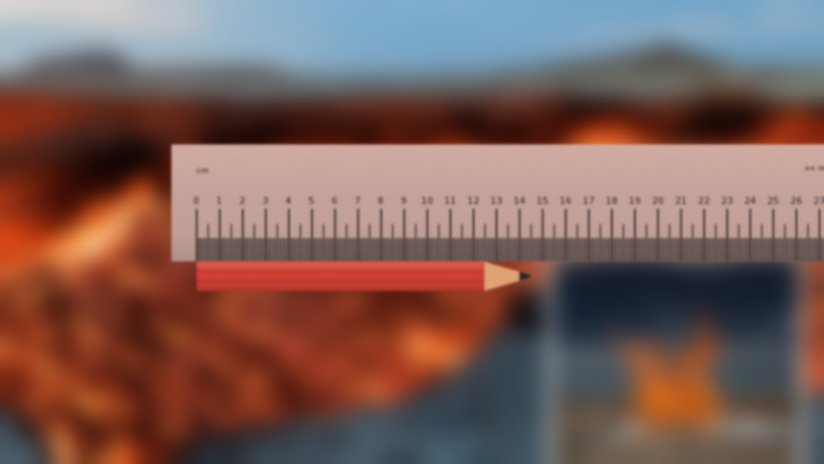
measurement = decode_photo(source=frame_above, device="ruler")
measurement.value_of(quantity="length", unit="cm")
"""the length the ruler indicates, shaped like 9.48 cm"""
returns 14.5 cm
